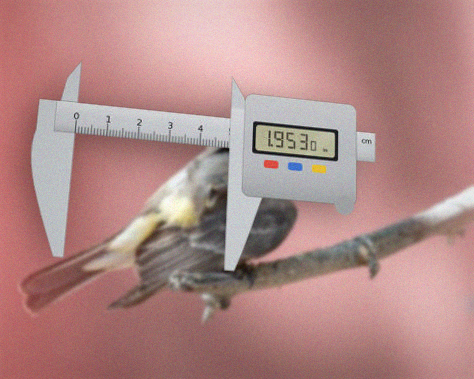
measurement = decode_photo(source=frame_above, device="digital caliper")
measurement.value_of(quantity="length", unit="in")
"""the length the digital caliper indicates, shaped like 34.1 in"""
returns 1.9530 in
